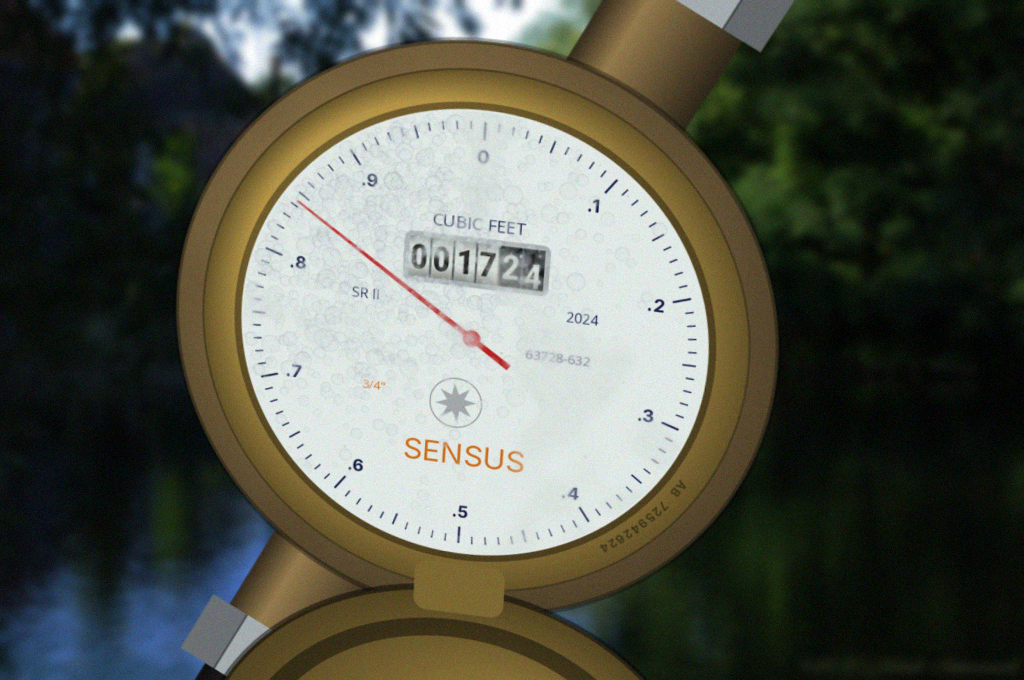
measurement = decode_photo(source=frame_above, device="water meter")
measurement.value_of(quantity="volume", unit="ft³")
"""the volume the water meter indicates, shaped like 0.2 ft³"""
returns 1723.84 ft³
